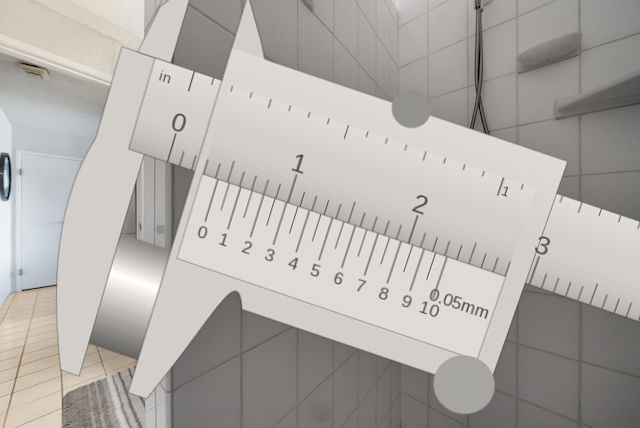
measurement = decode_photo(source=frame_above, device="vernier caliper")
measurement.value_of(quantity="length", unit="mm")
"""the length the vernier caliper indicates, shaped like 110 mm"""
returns 4.2 mm
